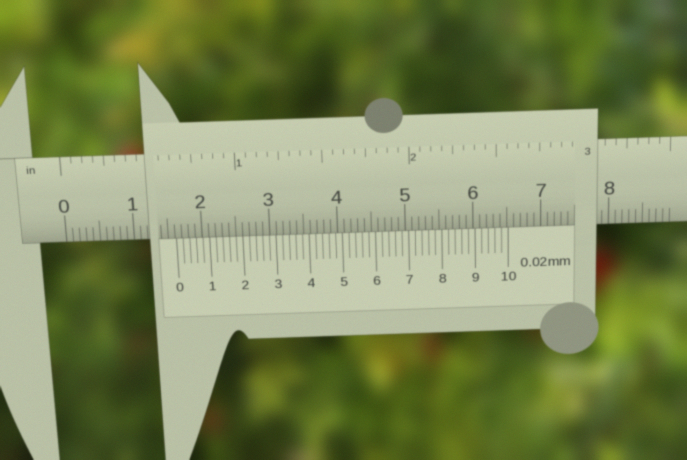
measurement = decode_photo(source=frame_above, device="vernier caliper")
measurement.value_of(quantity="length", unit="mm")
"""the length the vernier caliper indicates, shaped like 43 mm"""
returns 16.2 mm
